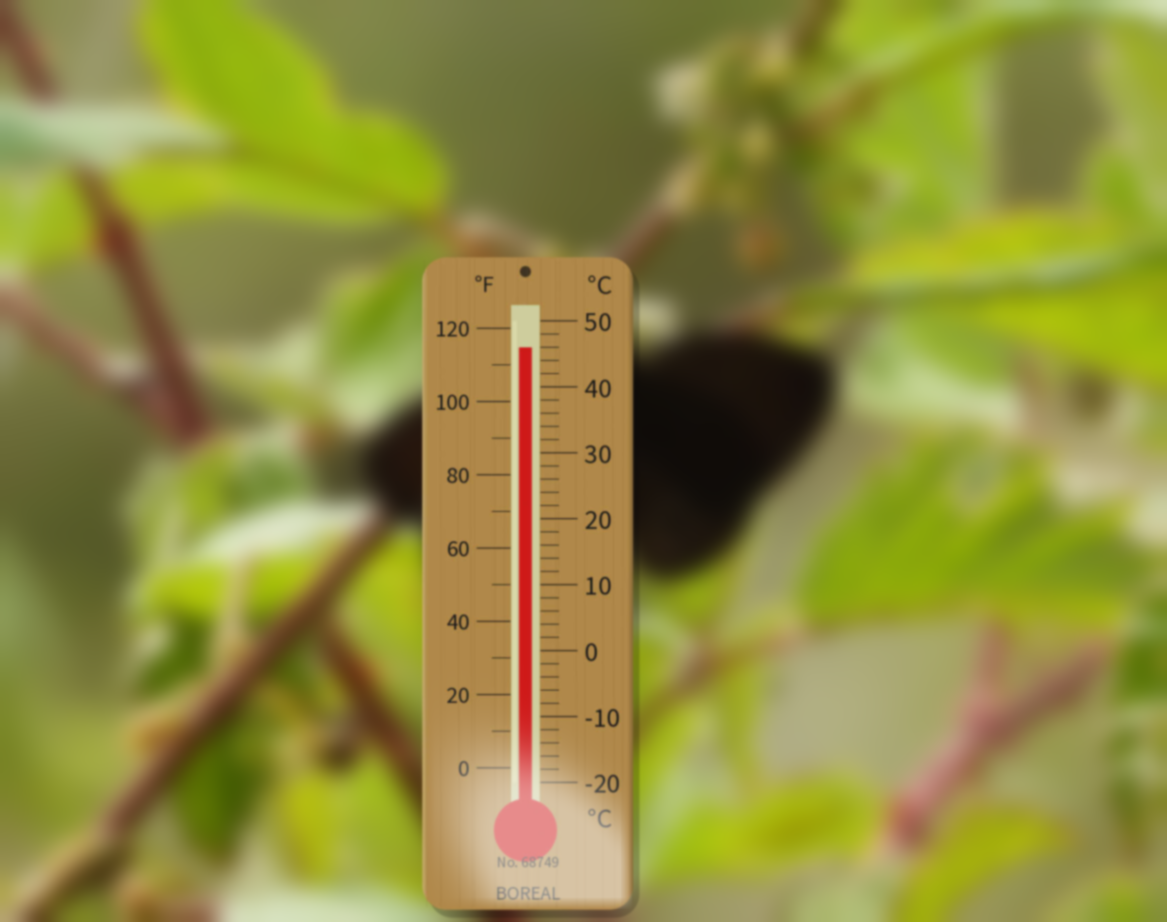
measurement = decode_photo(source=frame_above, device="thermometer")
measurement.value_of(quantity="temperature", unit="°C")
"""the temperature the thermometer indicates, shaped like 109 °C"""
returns 46 °C
